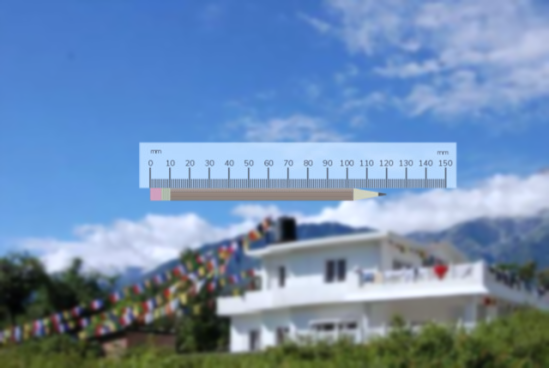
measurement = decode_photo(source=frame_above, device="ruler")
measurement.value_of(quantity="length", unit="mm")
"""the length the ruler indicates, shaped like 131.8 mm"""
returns 120 mm
